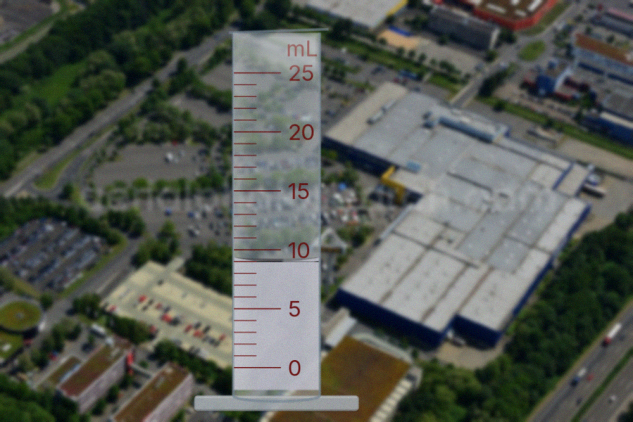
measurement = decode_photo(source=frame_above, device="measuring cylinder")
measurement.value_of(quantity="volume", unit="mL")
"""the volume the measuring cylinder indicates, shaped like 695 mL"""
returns 9 mL
